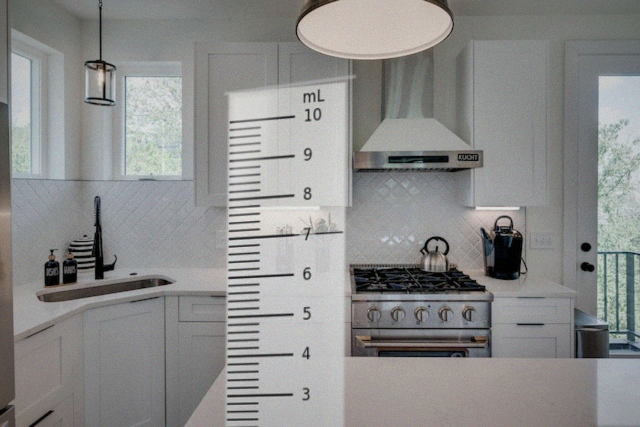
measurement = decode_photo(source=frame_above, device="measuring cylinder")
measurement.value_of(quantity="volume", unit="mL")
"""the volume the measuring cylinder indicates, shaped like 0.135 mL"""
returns 7 mL
